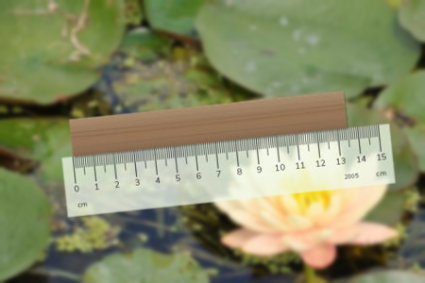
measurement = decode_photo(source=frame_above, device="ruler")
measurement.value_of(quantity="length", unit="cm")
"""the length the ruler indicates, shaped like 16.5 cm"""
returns 13.5 cm
